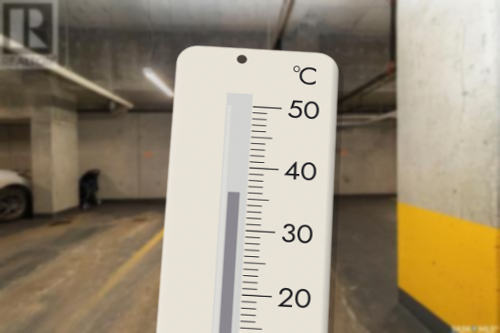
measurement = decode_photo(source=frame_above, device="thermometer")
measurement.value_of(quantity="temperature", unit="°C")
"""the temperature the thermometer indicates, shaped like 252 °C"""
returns 36 °C
